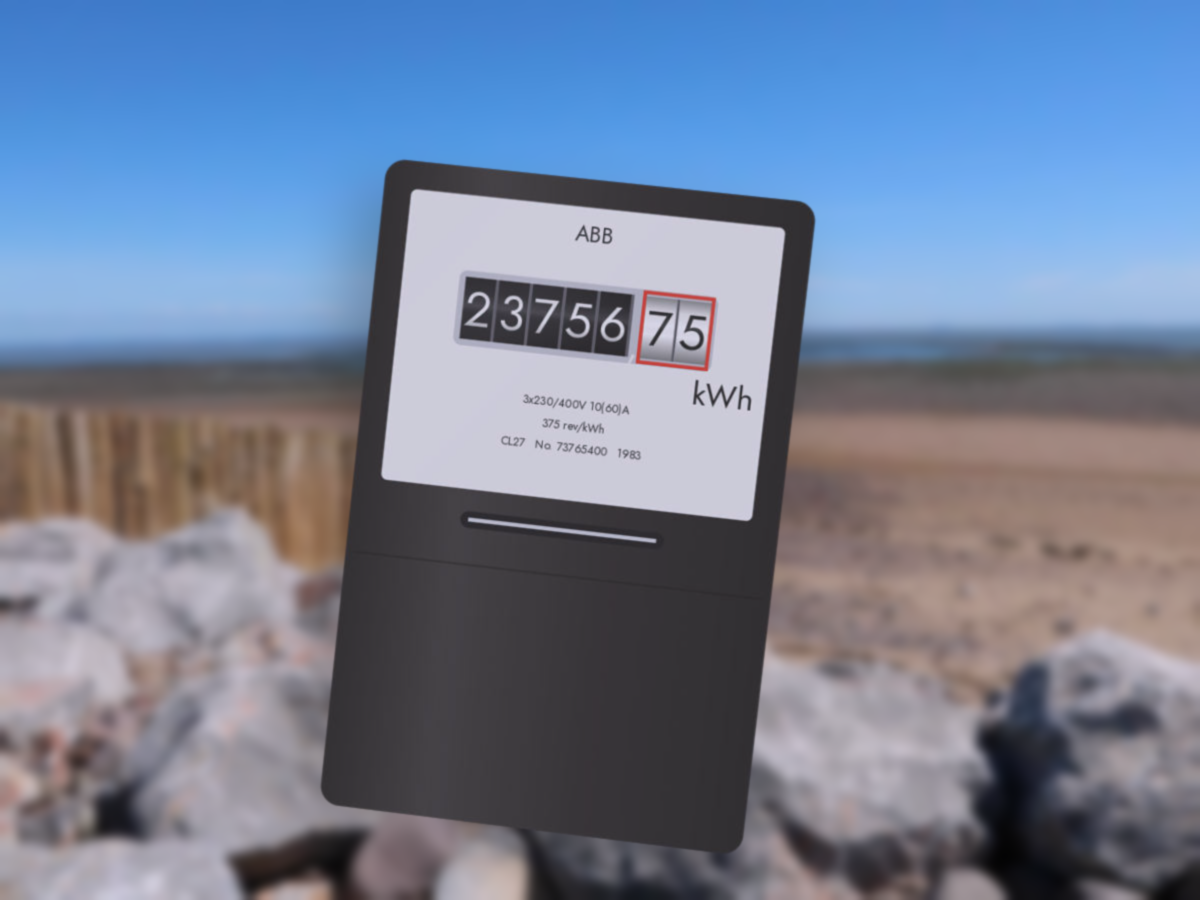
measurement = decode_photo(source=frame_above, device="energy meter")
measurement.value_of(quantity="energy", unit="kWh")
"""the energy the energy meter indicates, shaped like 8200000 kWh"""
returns 23756.75 kWh
